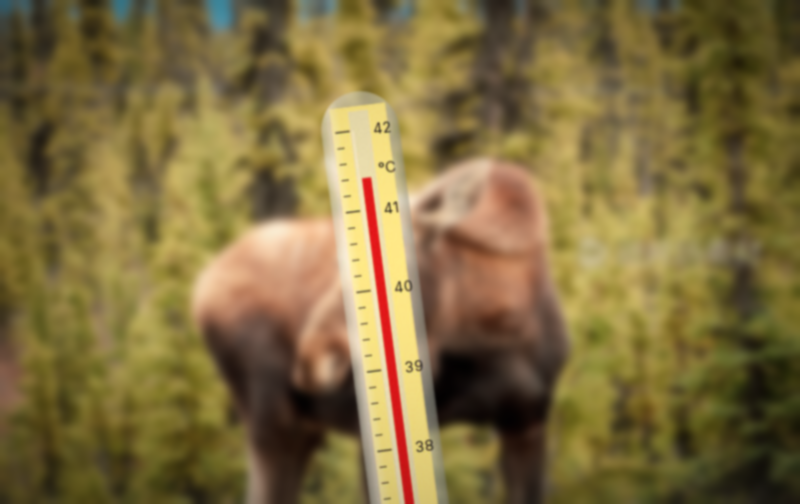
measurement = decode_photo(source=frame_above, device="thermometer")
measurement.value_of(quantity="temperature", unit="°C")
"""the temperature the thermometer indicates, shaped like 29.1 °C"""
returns 41.4 °C
